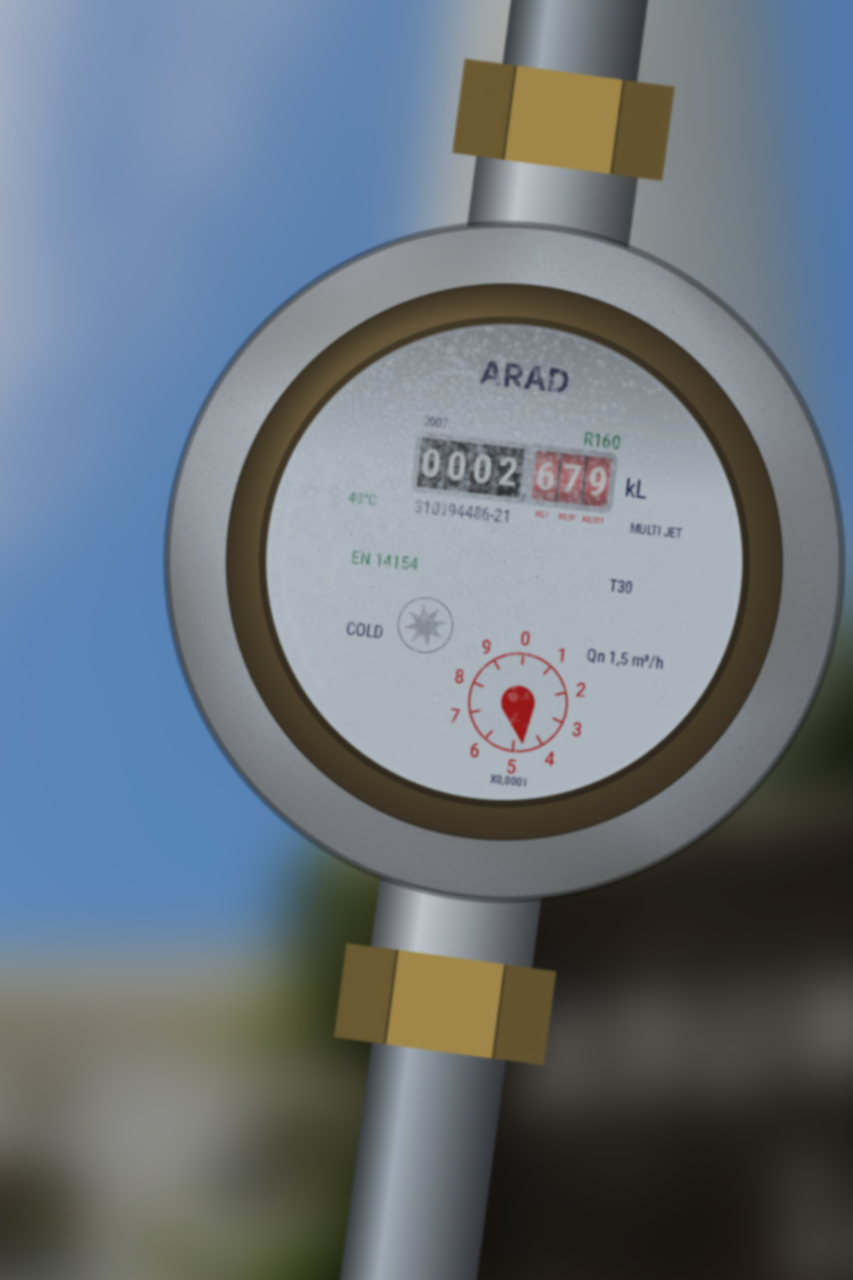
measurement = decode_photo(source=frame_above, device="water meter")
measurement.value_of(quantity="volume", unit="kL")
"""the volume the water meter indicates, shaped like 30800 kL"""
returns 2.6794 kL
